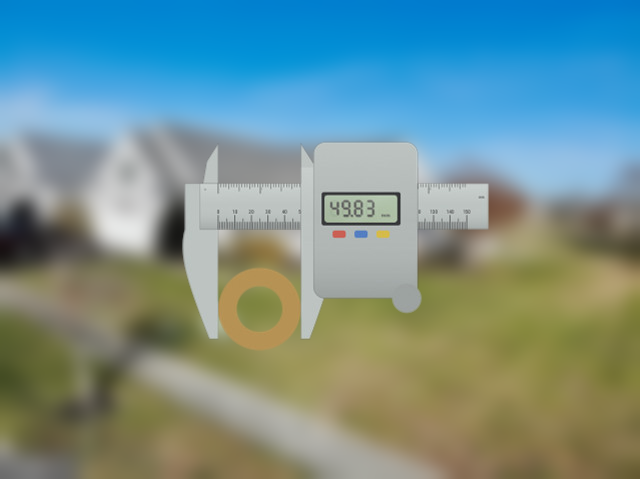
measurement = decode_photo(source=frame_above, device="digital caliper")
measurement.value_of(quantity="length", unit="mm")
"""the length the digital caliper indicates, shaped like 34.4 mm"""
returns 49.83 mm
